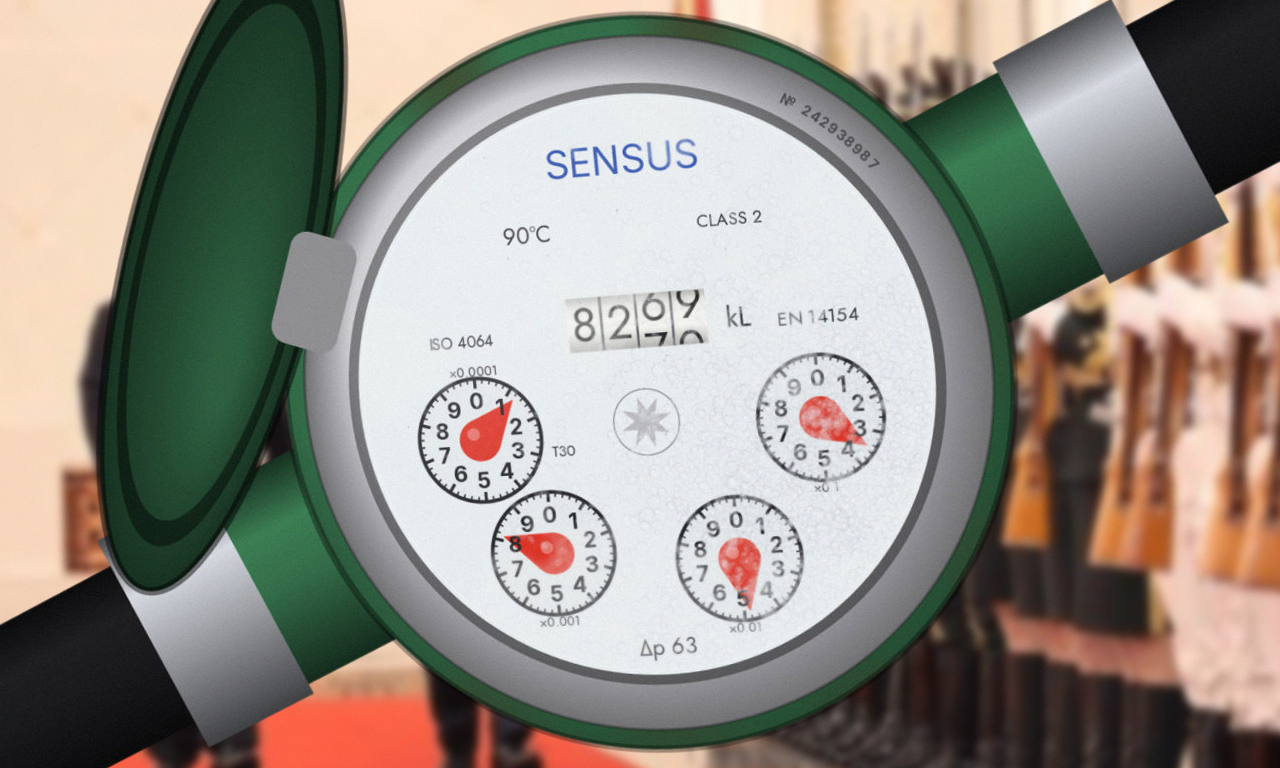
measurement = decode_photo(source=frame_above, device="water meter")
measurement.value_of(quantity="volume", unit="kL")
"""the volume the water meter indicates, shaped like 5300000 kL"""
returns 8269.3481 kL
